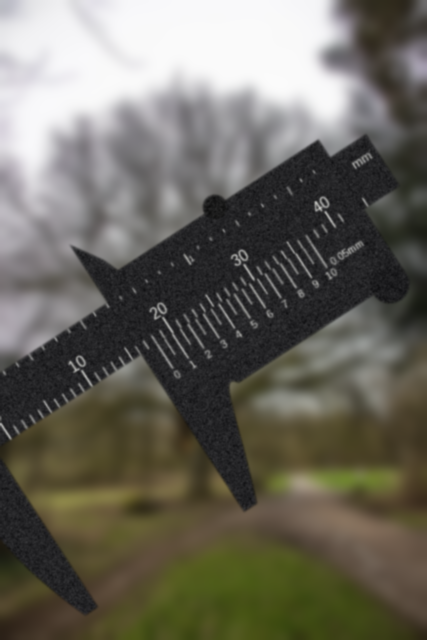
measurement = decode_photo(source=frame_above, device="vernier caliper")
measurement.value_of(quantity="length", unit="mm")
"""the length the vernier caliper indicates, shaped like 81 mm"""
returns 18.0 mm
